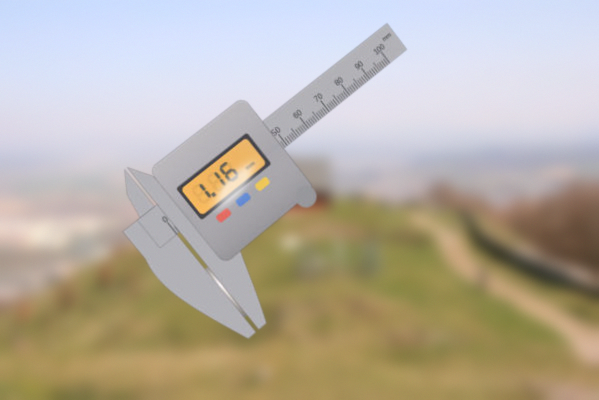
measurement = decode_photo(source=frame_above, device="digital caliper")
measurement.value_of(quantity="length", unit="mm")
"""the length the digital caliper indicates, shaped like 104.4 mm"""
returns 1.16 mm
